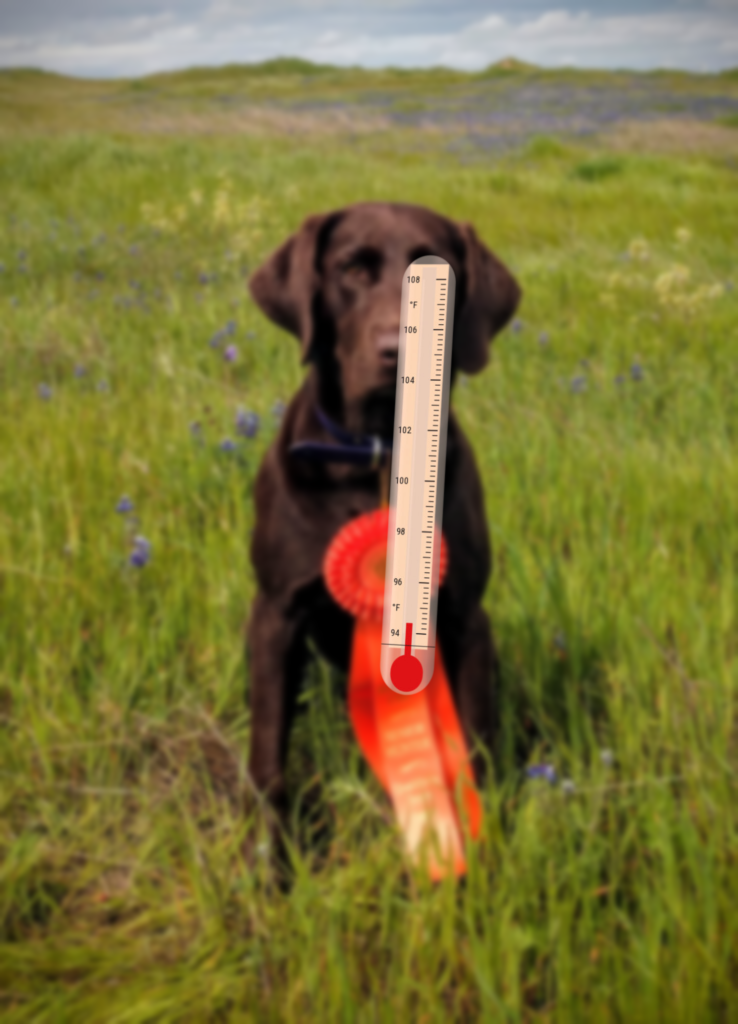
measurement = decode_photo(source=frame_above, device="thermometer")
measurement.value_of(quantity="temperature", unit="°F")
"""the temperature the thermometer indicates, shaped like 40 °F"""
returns 94.4 °F
